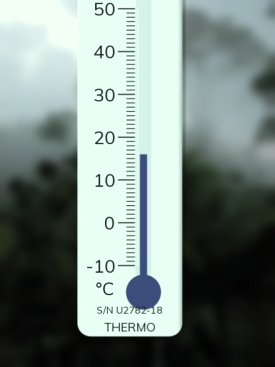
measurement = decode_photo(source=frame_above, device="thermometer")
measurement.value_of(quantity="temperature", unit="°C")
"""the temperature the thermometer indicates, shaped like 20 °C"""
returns 16 °C
